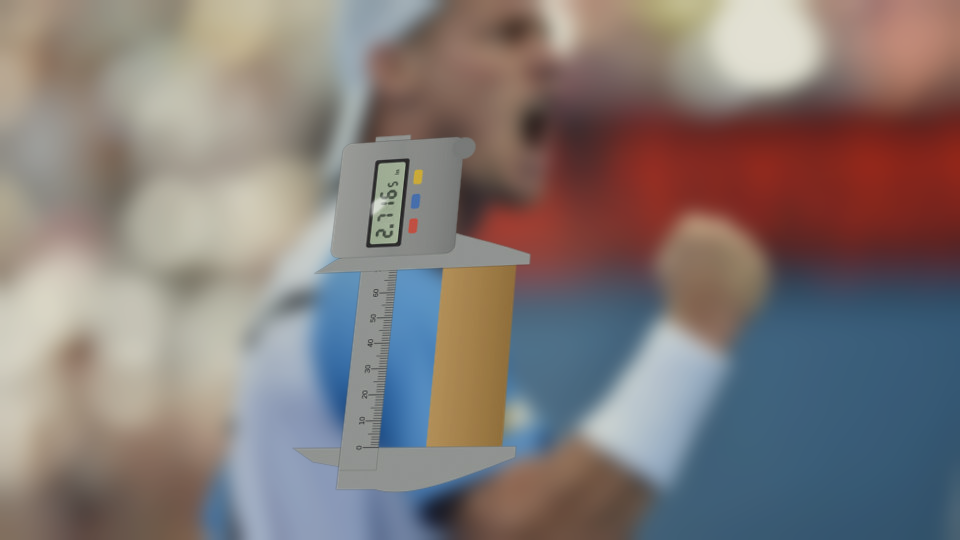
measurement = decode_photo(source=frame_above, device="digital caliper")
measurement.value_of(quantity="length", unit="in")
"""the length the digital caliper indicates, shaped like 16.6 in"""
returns 2.7165 in
